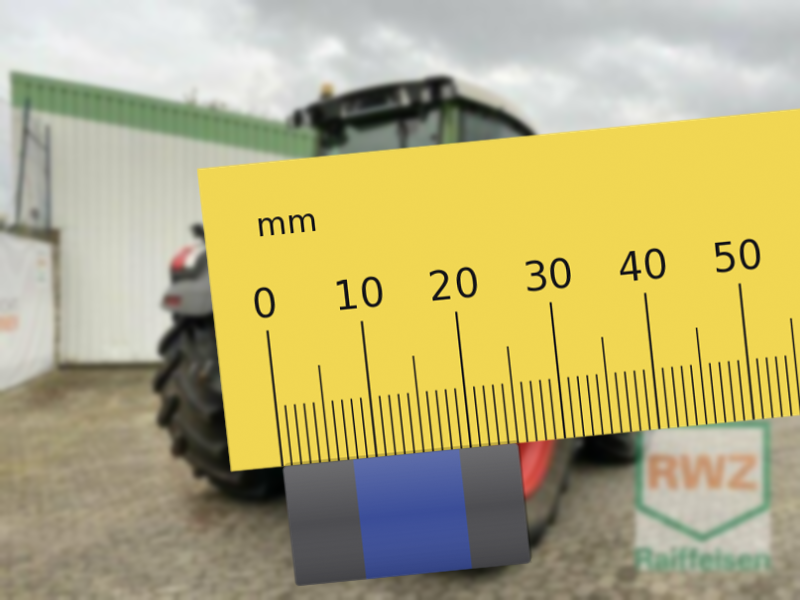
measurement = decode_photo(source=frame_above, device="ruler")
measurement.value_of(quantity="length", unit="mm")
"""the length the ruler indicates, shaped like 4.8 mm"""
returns 25 mm
